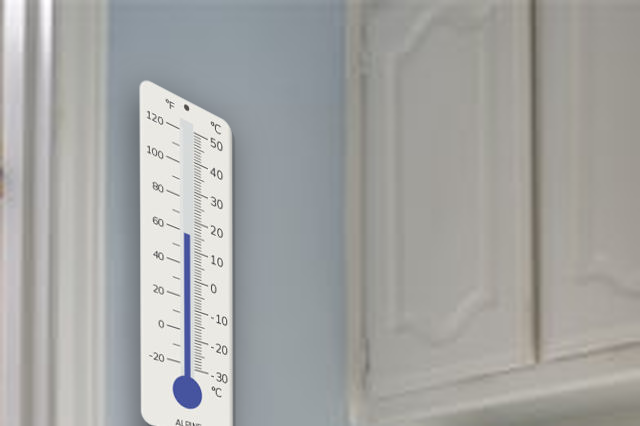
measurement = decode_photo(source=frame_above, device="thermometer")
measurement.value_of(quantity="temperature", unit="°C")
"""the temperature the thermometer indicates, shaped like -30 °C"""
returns 15 °C
